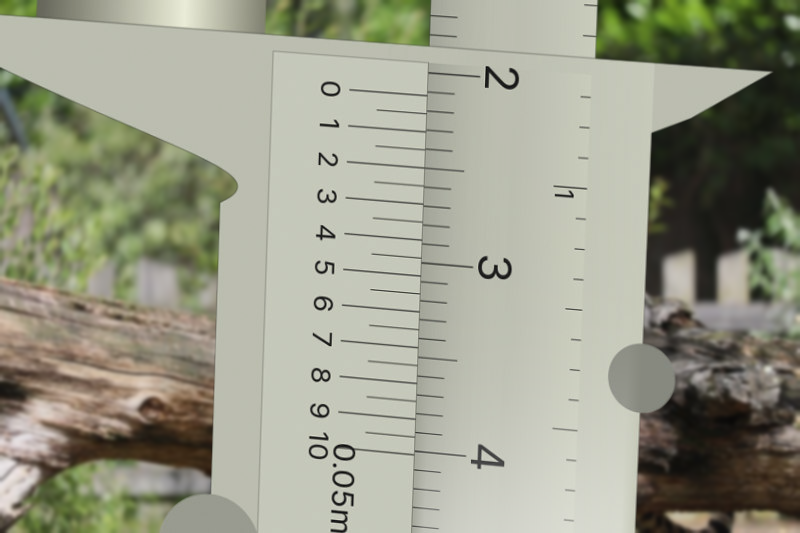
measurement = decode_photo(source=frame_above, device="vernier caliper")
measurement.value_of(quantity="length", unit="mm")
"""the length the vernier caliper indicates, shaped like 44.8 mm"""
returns 21.2 mm
